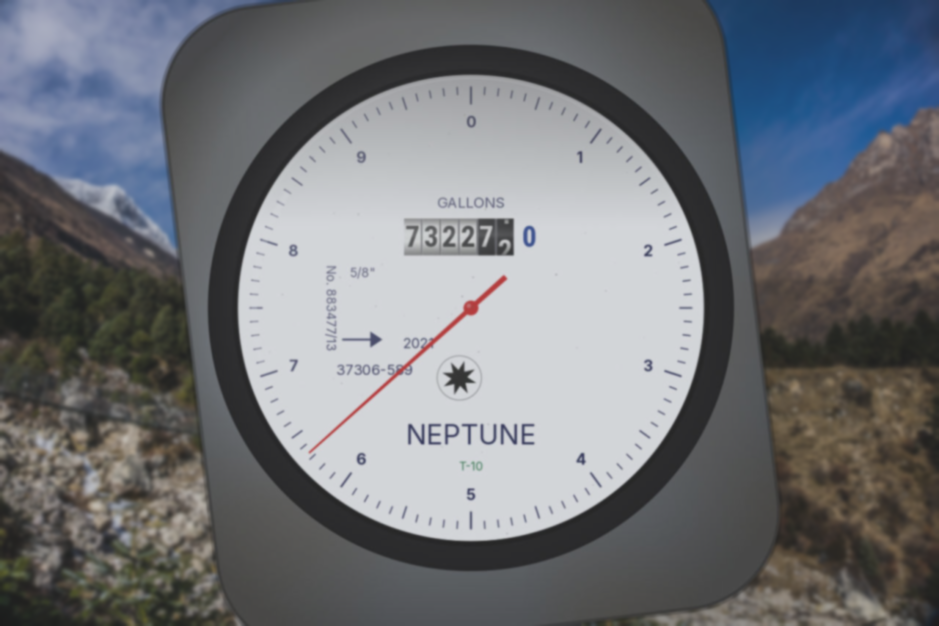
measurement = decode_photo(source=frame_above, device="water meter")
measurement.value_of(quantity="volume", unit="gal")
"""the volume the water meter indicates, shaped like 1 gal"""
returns 7322716.3 gal
